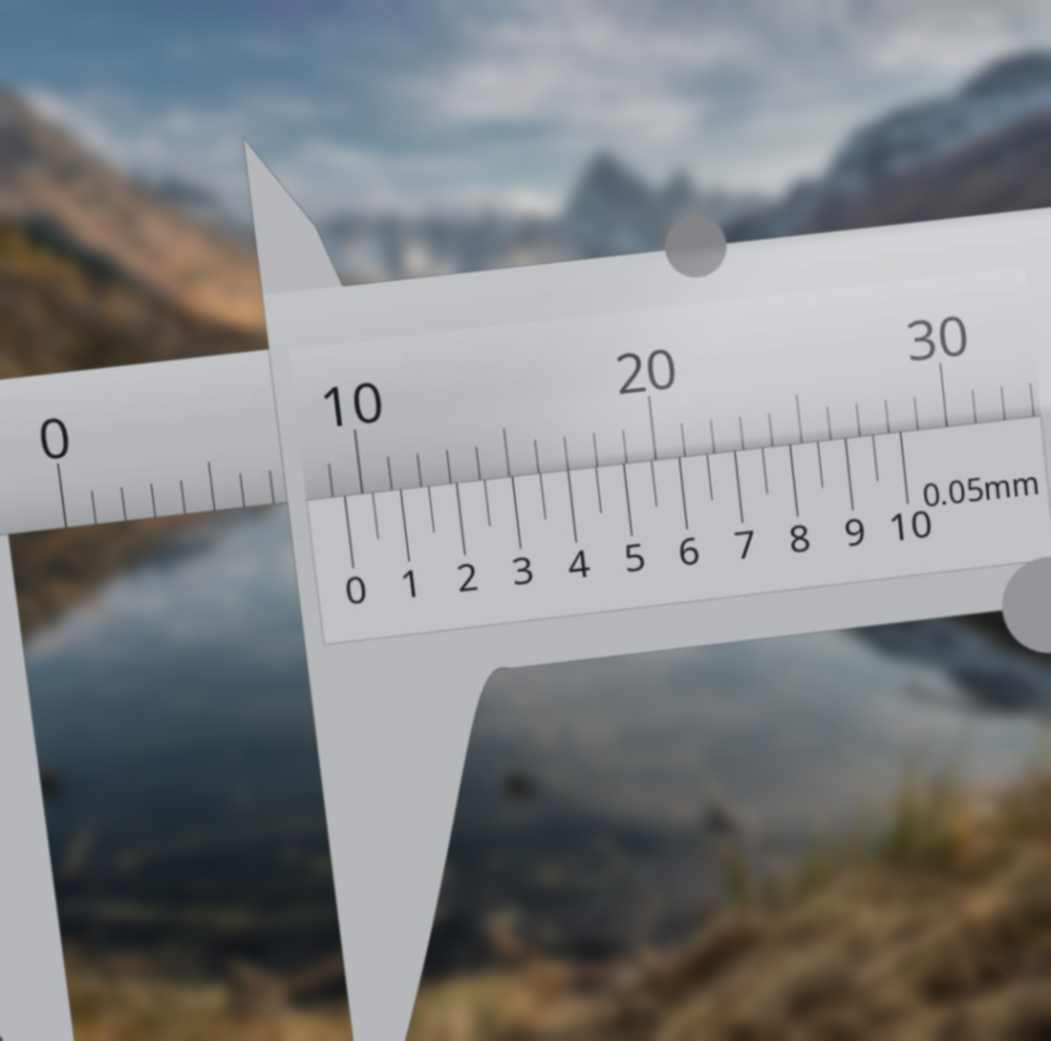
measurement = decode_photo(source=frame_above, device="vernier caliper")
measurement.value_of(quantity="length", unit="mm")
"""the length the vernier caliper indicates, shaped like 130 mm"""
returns 9.40 mm
